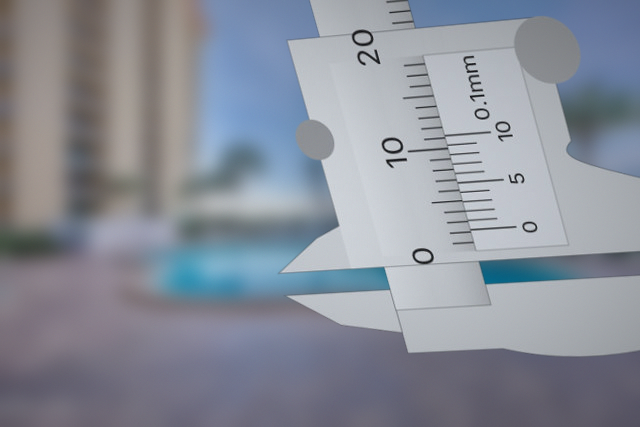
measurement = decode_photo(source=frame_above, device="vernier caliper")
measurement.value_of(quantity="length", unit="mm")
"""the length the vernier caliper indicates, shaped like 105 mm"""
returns 2.2 mm
